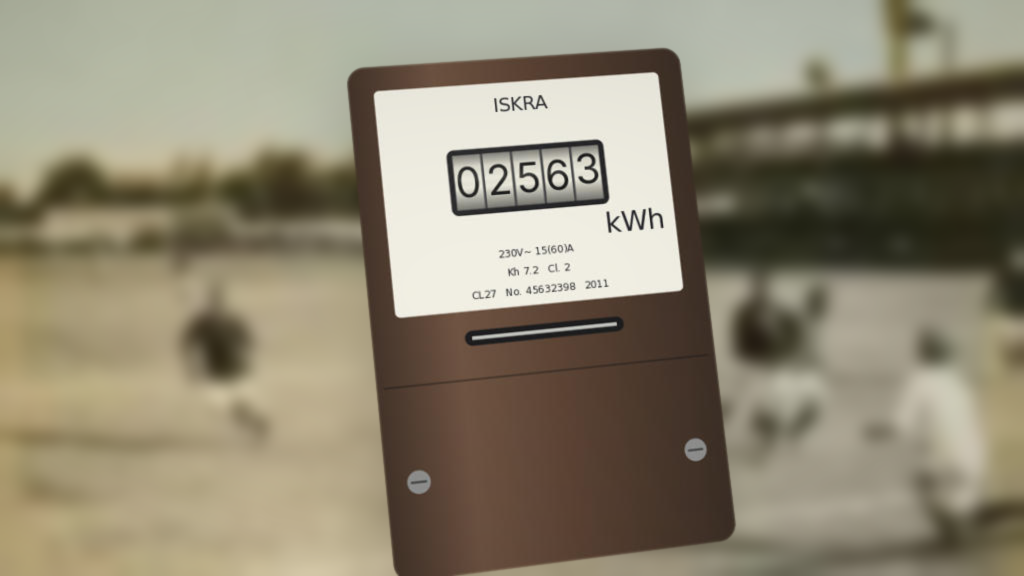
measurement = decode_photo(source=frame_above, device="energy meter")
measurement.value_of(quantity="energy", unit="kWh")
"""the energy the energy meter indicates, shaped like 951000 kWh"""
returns 2563 kWh
